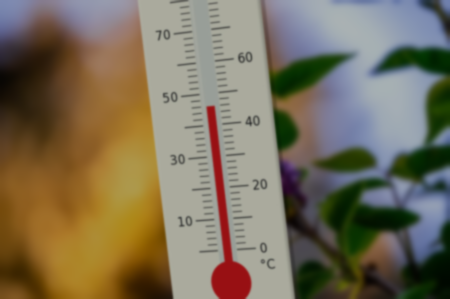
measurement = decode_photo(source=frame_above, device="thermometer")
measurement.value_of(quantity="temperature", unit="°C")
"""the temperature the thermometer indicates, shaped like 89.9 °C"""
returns 46 °C
